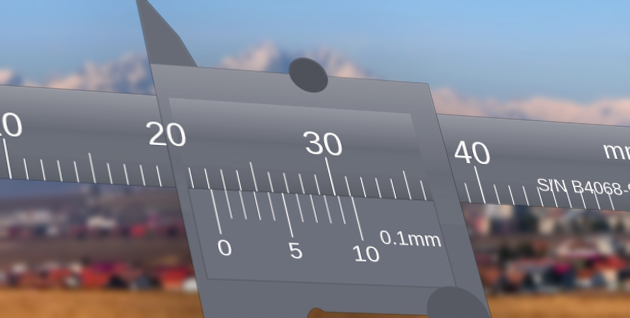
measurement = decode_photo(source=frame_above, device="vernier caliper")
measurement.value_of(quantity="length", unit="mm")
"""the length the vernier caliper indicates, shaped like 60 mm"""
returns 22.1 mm
